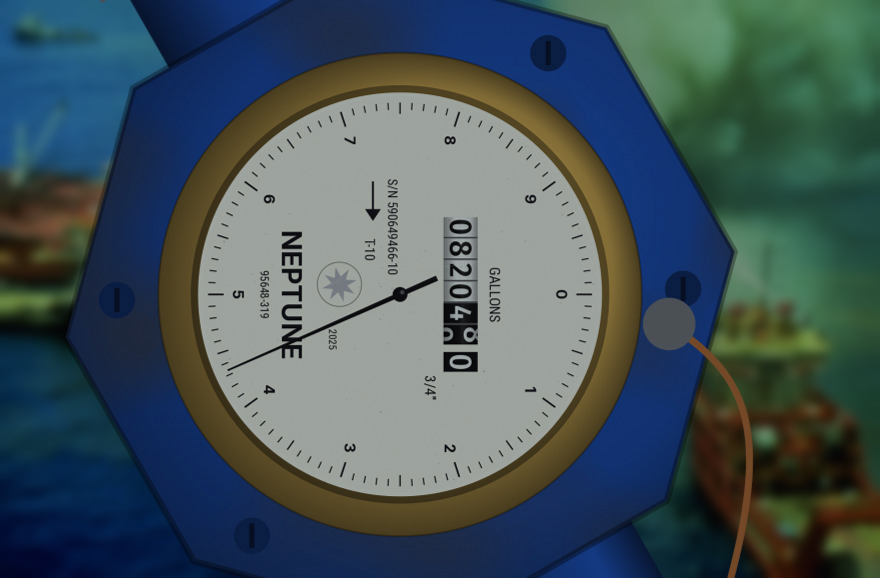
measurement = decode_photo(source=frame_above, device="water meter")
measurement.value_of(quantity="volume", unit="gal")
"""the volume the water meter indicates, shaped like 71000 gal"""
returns 820484.3 gal
